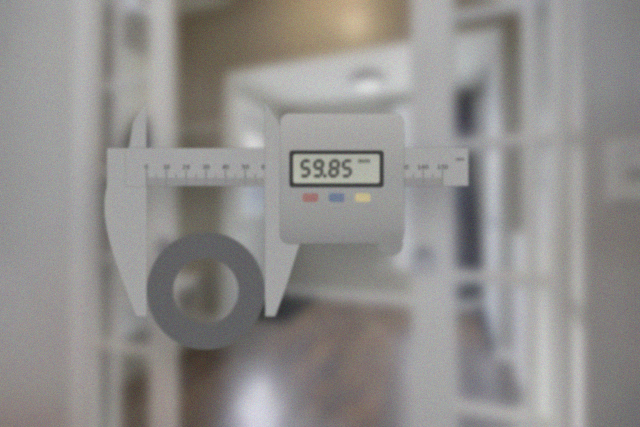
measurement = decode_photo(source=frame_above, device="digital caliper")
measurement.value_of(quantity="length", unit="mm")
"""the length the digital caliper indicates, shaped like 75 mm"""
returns 59.85 mm
